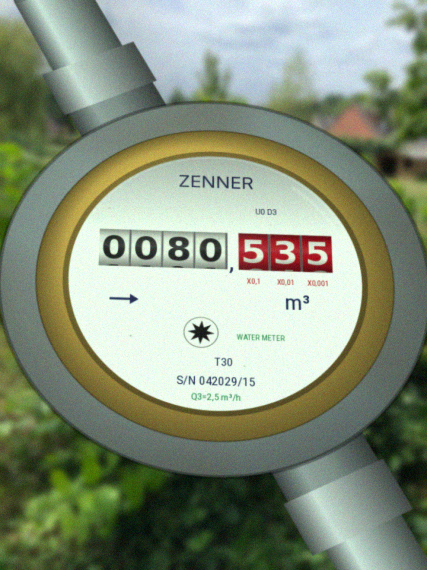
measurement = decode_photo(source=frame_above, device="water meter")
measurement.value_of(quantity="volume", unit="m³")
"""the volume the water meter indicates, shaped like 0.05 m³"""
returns 80.535 m³
